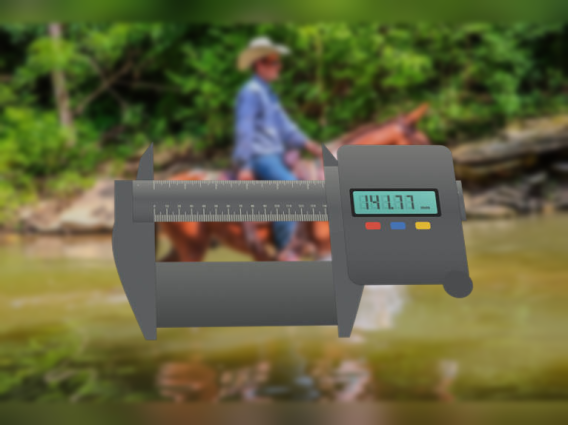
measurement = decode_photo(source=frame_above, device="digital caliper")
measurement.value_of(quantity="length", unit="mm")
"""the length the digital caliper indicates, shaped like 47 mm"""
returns 141.77 mm
